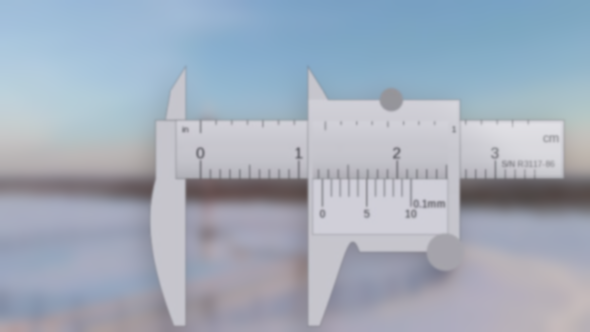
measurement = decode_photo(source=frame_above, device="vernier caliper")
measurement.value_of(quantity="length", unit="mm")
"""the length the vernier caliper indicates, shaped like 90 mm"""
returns 12.4 mm
